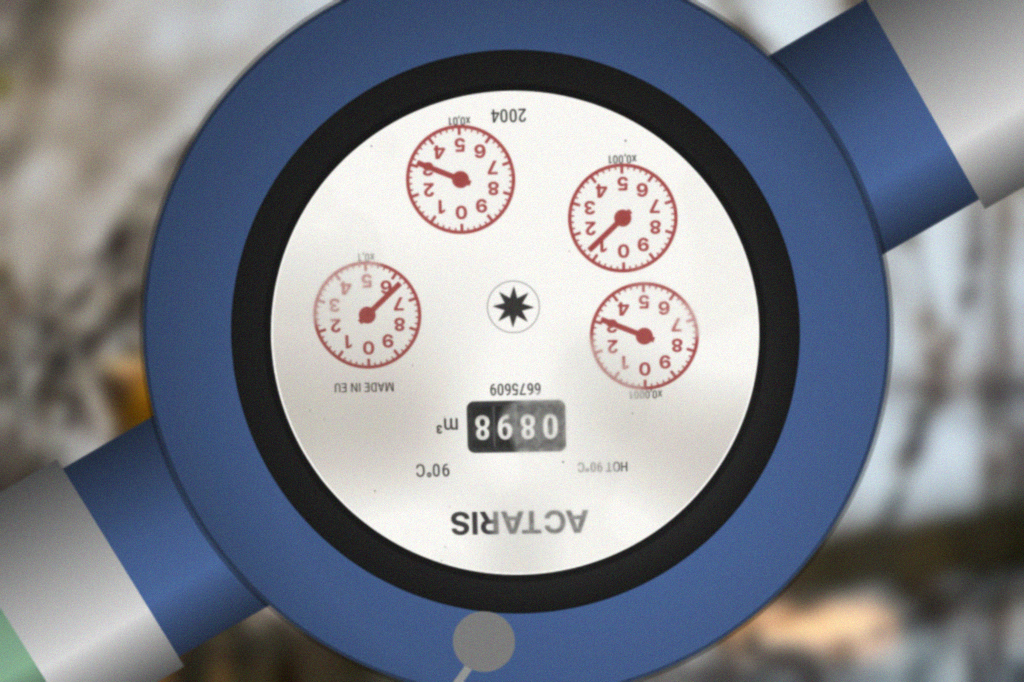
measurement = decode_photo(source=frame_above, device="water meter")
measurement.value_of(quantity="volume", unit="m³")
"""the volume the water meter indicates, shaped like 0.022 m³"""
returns 898.6313 m³
